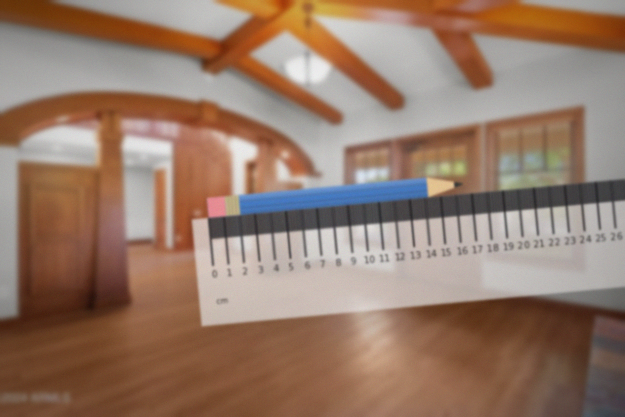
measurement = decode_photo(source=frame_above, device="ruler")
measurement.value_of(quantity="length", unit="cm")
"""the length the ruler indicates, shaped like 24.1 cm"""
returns 16.5 cm
